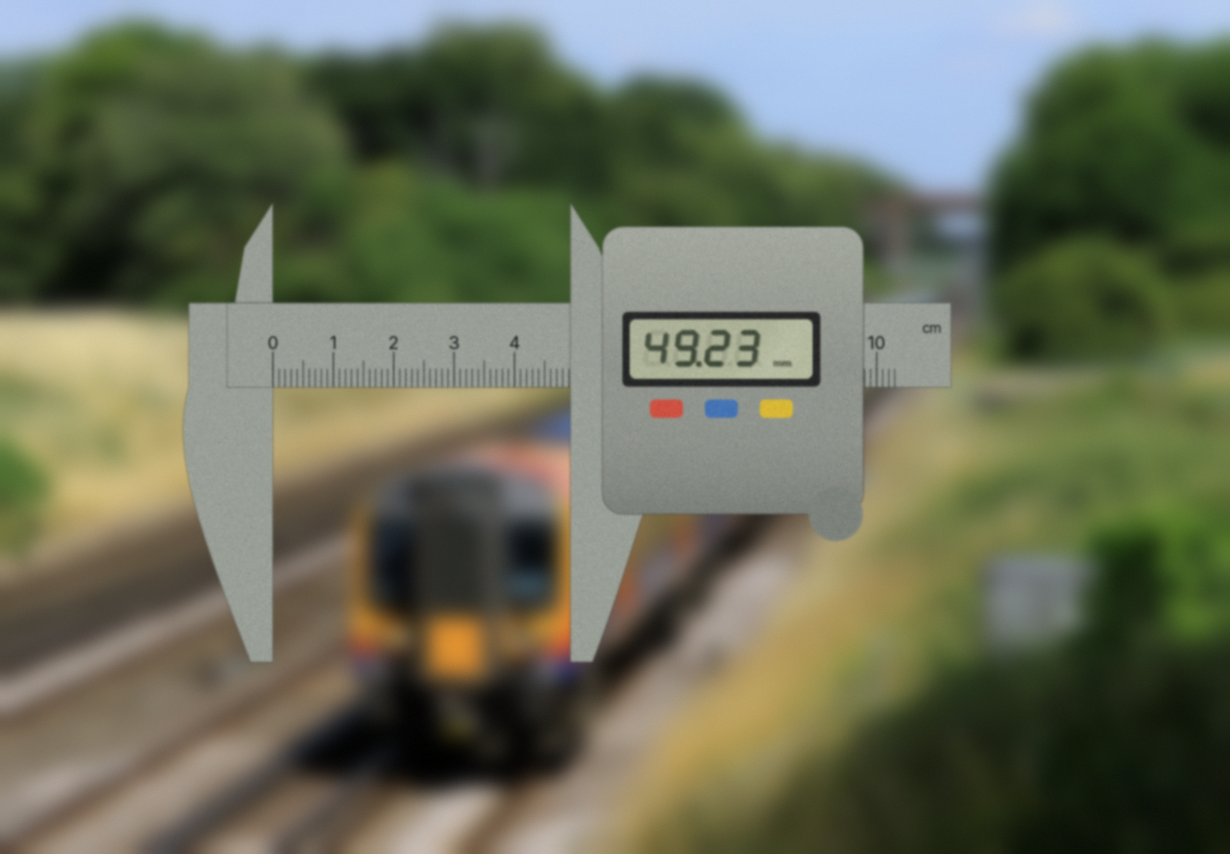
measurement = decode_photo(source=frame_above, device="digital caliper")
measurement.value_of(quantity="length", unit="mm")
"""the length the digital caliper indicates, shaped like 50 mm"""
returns 49.23 mm
